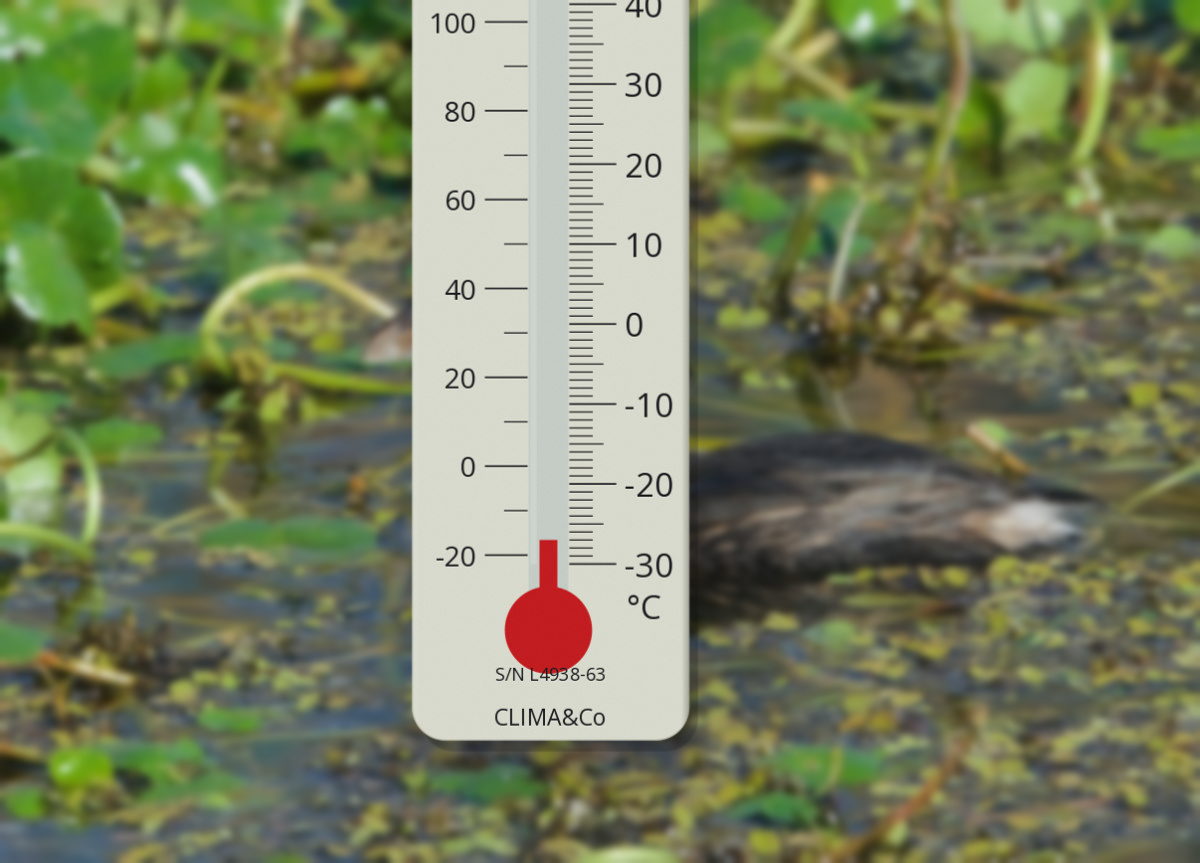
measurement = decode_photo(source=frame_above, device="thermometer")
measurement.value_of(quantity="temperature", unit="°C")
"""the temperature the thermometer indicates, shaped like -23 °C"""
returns -27 °C
